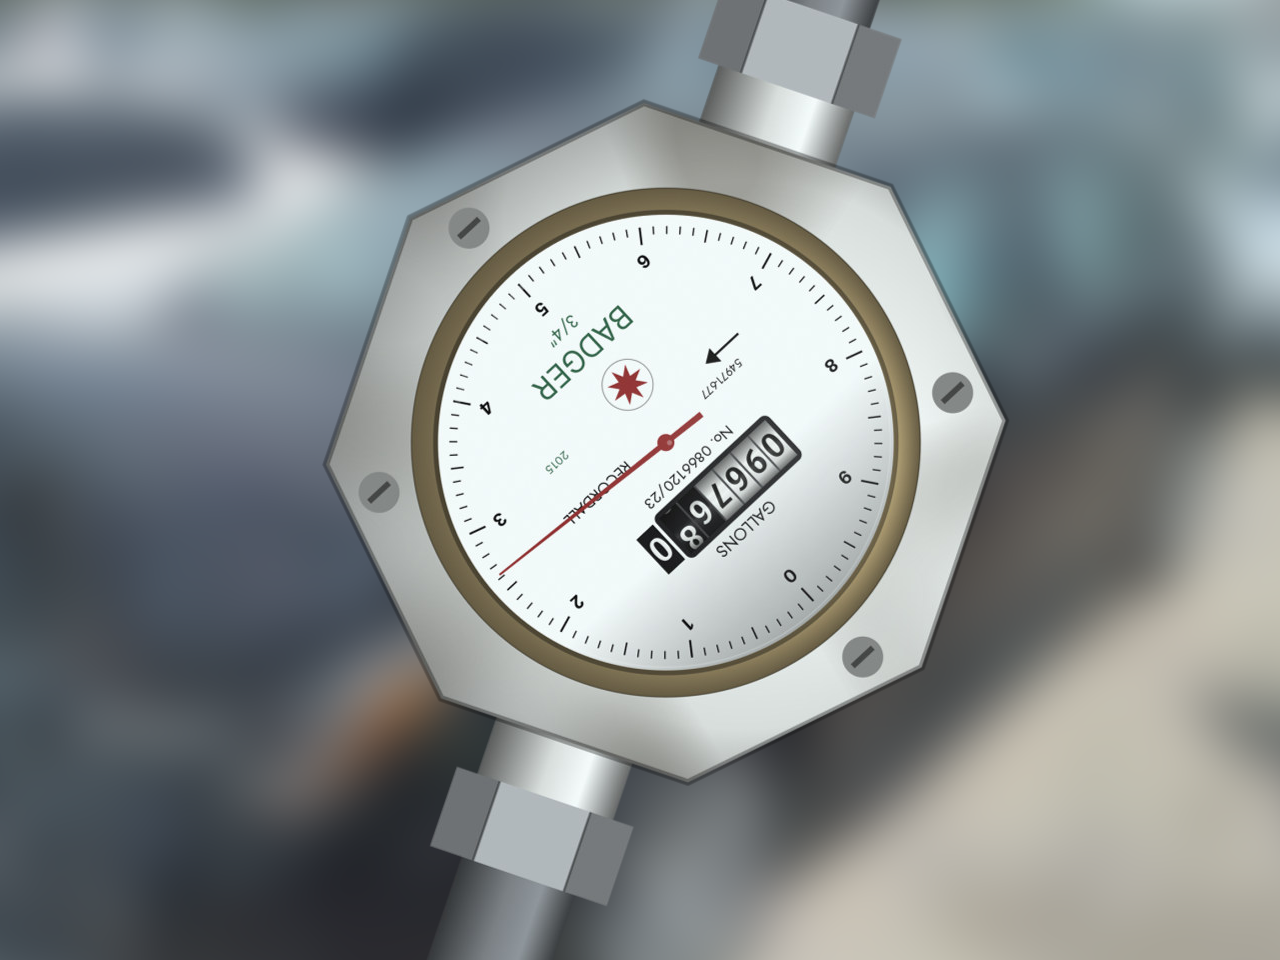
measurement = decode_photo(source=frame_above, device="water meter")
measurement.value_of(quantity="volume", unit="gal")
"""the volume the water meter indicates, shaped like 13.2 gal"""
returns 967682.6 gal
